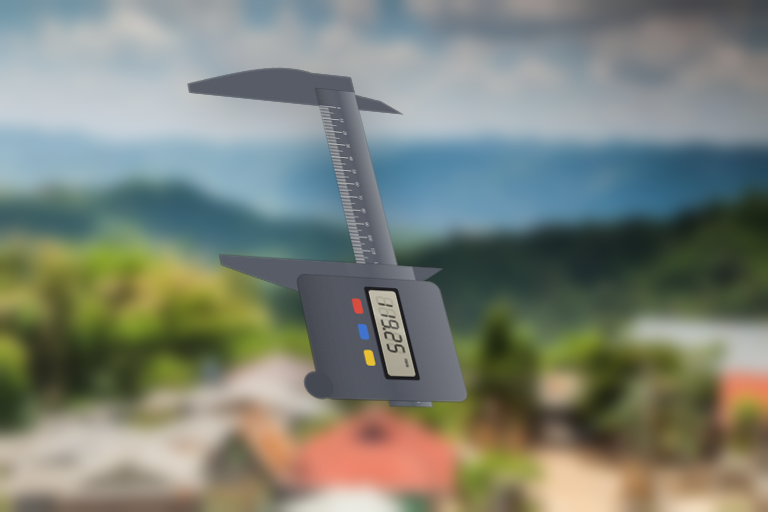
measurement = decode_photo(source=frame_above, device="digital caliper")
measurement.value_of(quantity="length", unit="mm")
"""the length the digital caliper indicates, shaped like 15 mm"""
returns 119.25 mm
